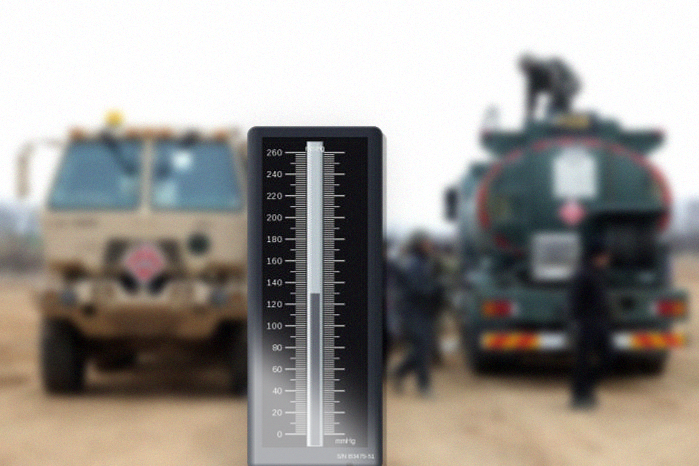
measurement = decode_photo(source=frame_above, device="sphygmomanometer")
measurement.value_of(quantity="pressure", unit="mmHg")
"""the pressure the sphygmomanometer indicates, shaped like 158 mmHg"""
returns 130 mmHg
